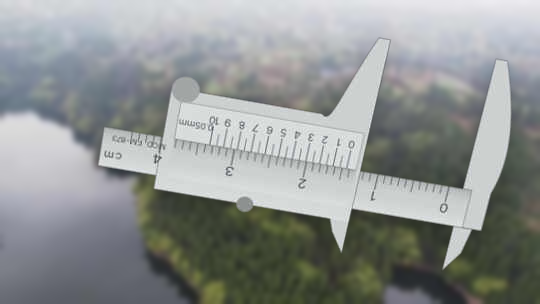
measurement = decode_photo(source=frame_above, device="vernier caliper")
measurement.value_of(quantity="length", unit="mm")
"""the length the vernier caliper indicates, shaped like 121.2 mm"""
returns 14.4 mm
